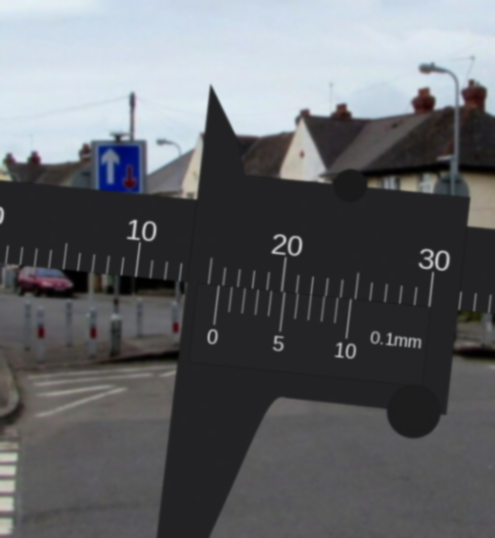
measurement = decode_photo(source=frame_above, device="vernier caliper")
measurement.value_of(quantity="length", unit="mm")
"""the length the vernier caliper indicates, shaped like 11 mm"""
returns 15.7 mm
